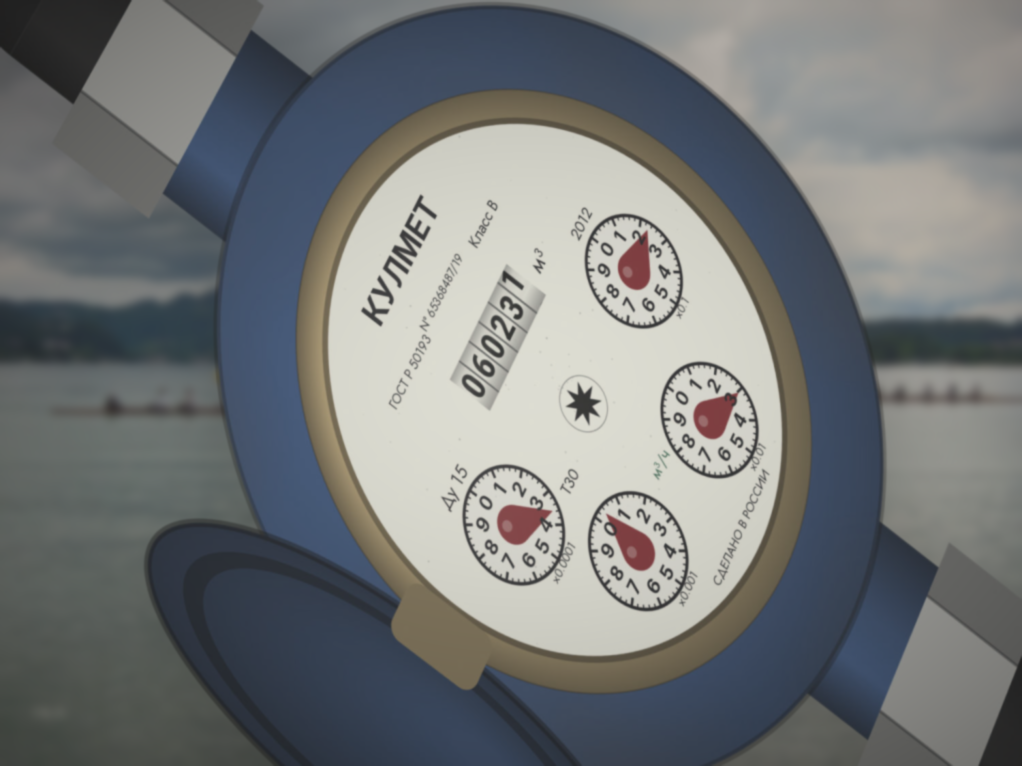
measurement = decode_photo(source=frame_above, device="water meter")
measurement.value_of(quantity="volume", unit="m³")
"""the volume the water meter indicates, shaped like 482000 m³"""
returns 60231.2303 m³
